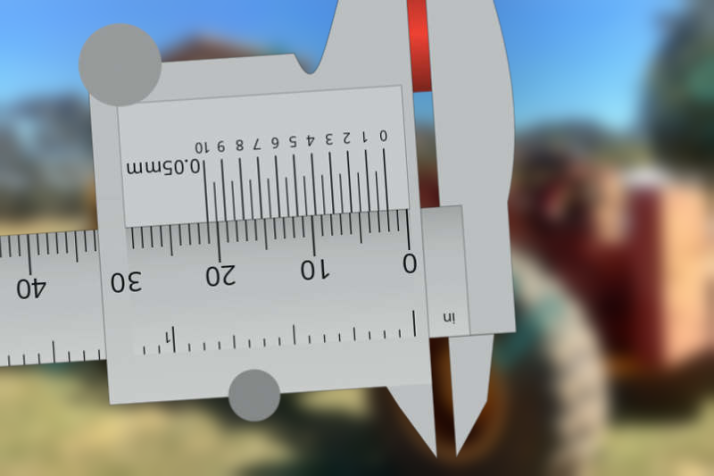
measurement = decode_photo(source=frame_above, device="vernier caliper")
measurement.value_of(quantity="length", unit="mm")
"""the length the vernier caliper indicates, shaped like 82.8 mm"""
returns 2.0 mm
